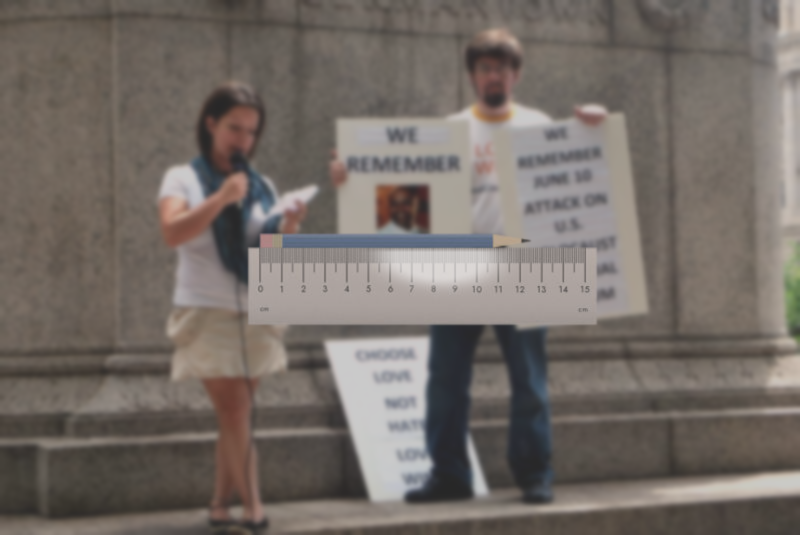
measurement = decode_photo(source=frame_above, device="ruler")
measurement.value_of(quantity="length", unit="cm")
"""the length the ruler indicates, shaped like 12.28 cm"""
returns 12.5 cm
